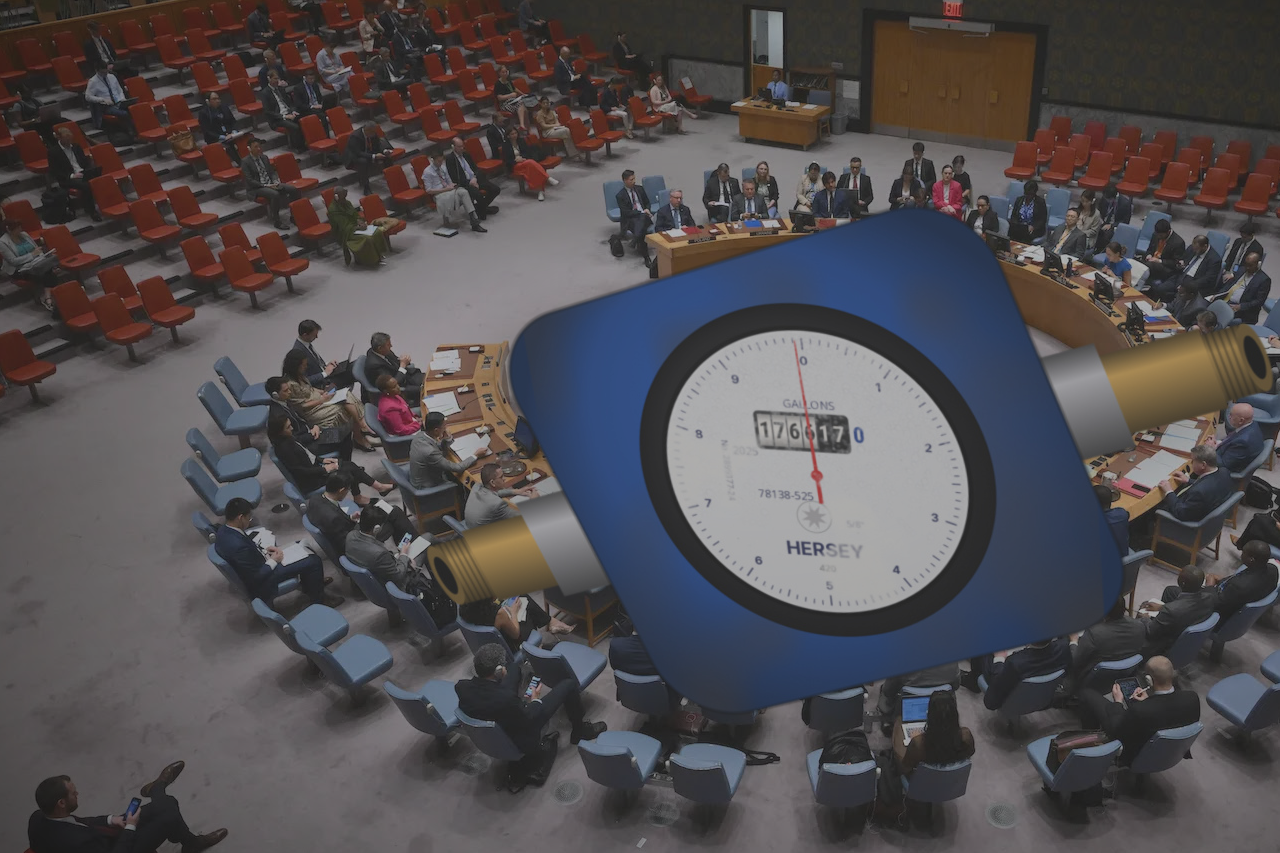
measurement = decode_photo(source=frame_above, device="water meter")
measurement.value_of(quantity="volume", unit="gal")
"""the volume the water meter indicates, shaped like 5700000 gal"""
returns 1766169.9 gal
